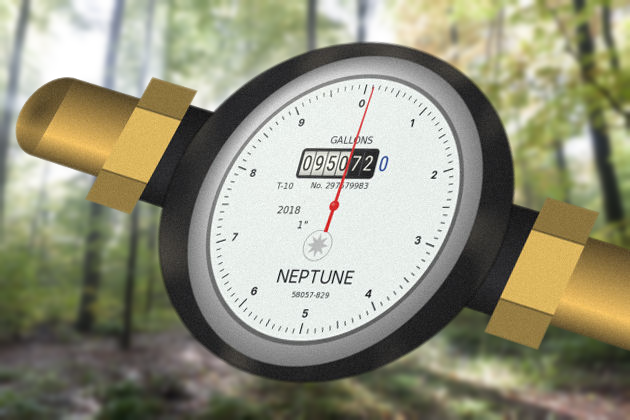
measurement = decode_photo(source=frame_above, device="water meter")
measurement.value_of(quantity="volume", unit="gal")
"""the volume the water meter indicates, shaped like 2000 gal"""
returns 950720.1 gal
